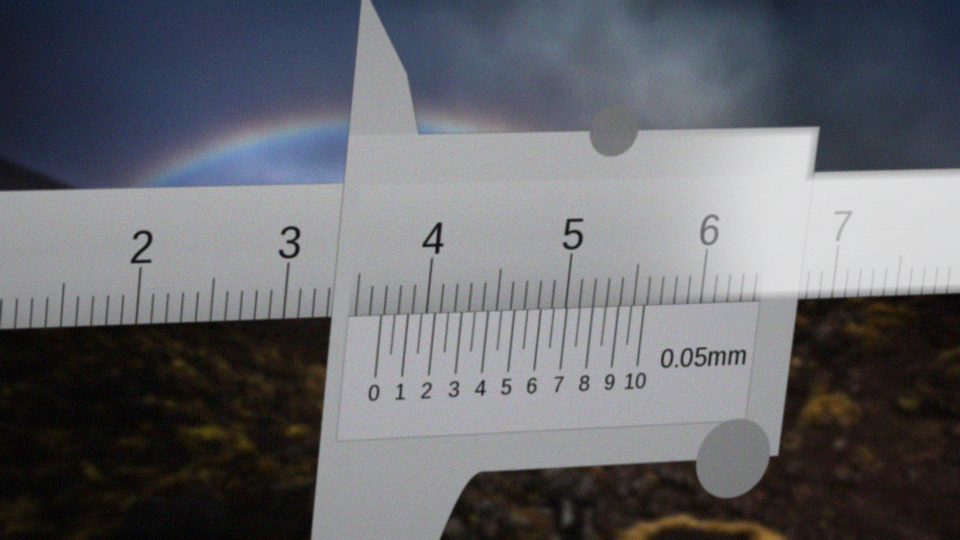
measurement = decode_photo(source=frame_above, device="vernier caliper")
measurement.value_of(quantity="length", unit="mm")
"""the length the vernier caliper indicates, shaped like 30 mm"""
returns 36.8 mm
